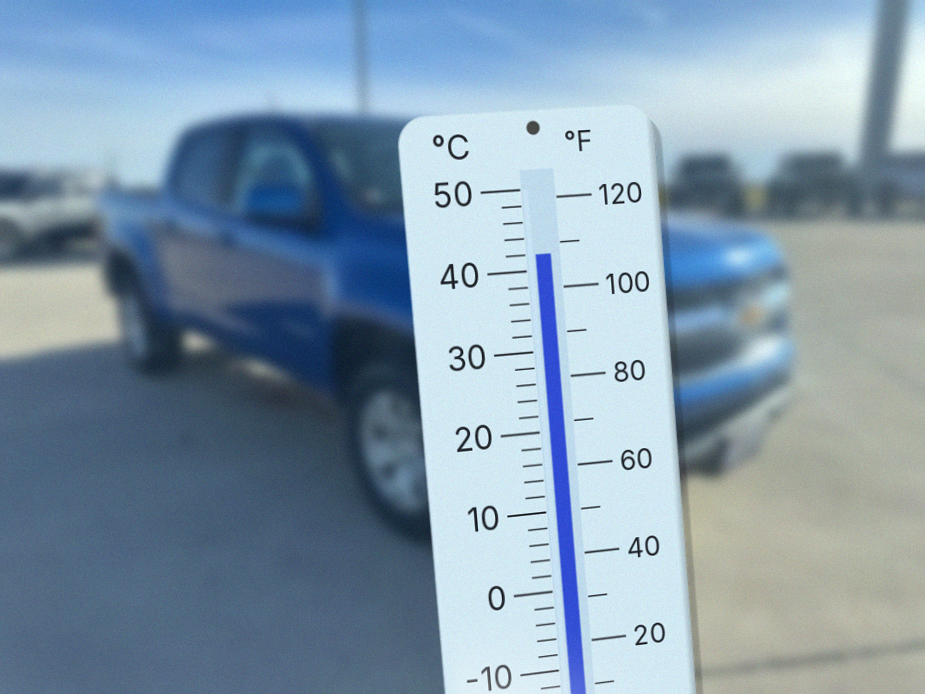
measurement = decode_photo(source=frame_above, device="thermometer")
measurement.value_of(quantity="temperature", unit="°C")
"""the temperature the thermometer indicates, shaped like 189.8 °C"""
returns 42 °C
